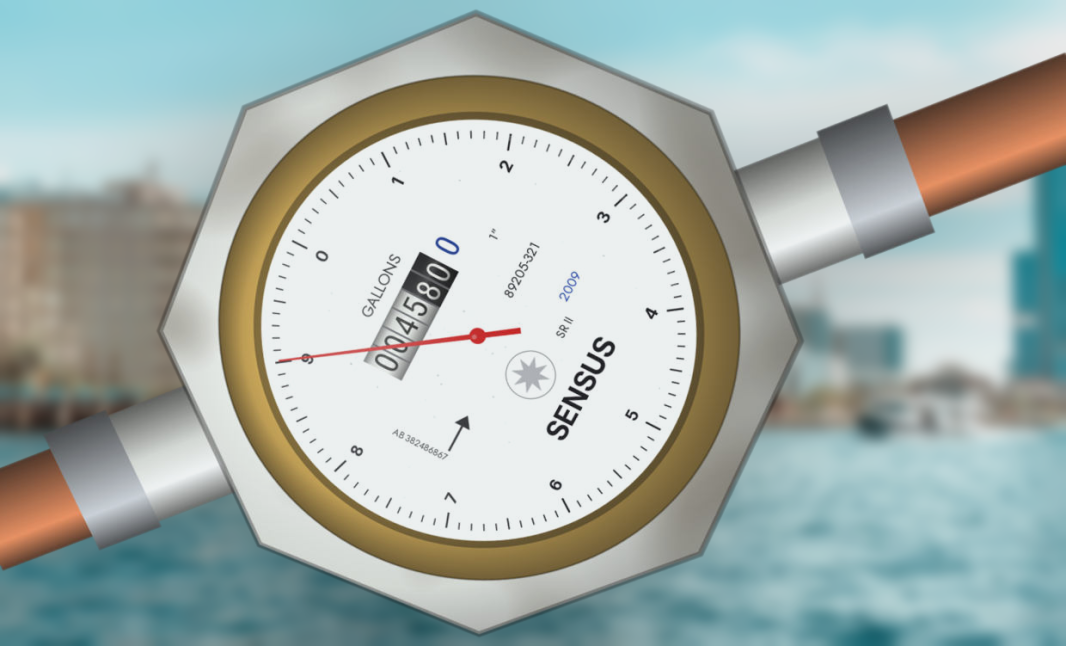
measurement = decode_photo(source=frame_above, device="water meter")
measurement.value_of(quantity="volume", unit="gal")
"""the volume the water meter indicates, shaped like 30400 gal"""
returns 45799.0 gal
